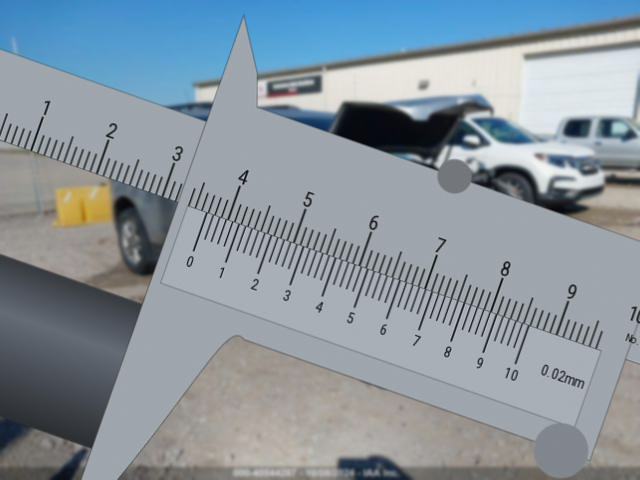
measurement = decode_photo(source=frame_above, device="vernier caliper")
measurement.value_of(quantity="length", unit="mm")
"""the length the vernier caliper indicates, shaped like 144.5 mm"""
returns 36.8 mm
